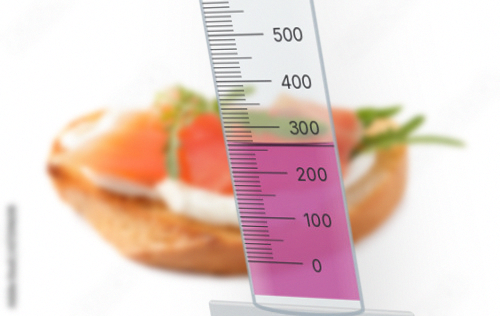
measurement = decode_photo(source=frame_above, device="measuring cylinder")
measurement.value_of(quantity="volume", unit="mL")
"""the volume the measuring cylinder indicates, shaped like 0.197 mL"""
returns 260 mL
